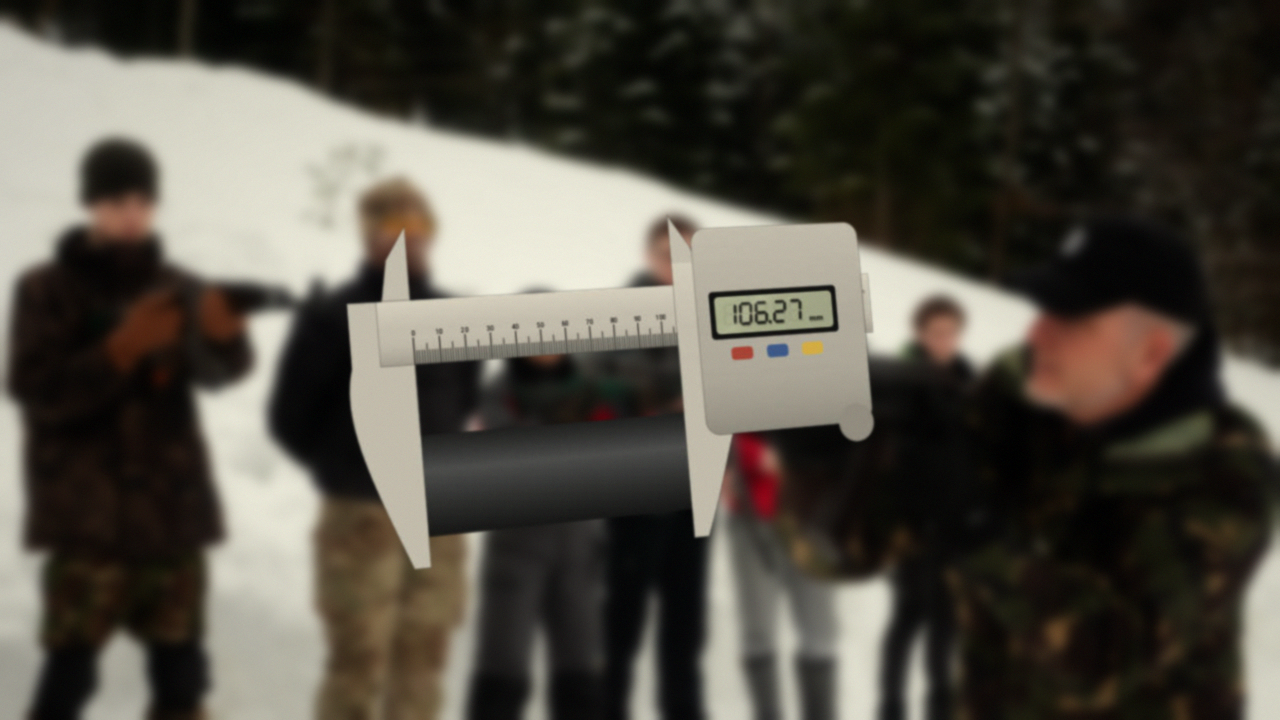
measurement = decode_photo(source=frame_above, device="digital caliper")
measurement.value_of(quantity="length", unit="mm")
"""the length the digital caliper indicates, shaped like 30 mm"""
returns 106.27 mm
